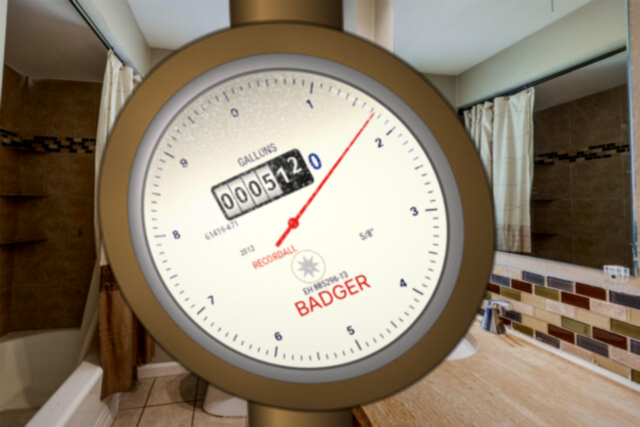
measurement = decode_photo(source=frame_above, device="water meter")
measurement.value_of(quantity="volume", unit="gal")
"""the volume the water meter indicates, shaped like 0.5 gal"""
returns 5121.7 gal
